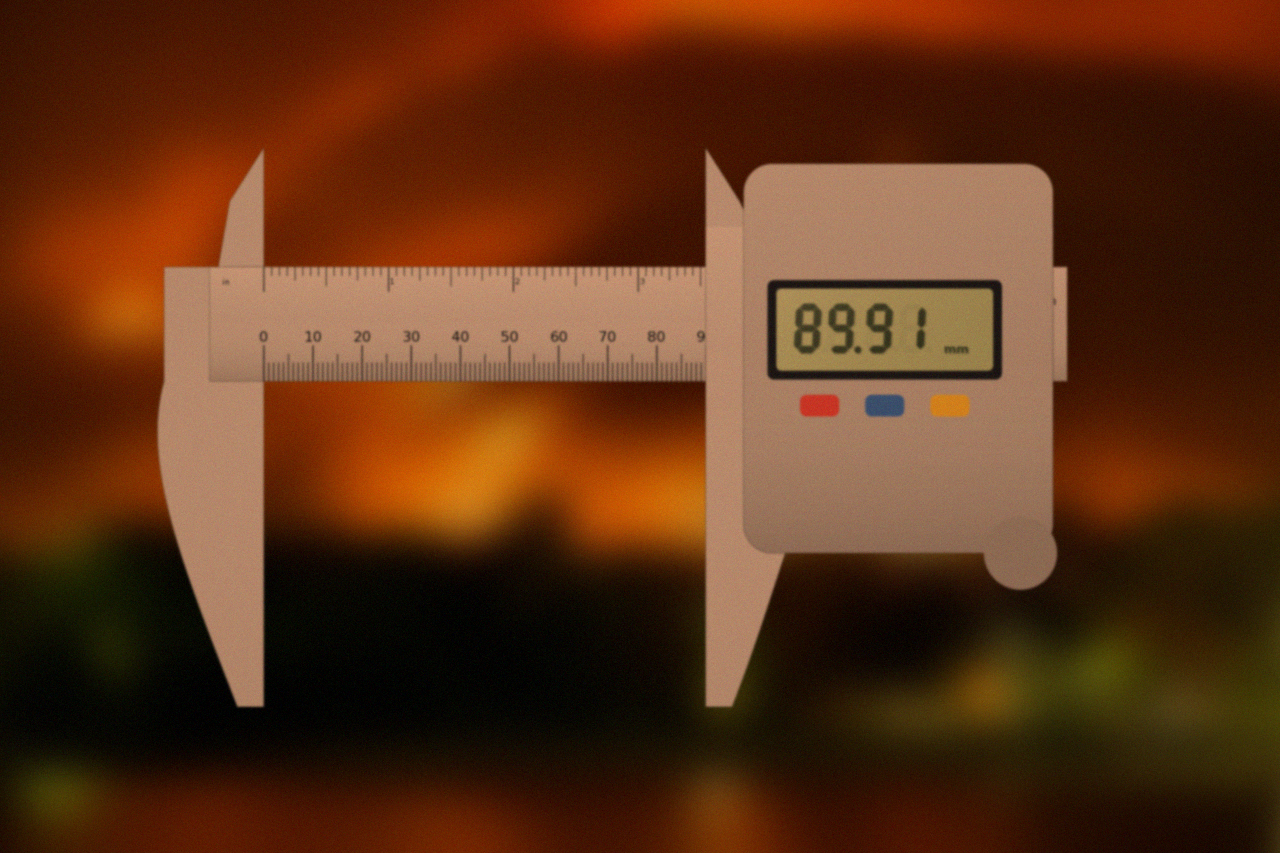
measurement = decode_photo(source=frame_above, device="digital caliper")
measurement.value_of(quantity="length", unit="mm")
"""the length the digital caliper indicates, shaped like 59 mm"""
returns 89.91 mm
